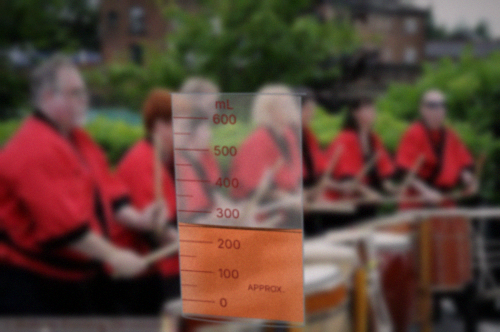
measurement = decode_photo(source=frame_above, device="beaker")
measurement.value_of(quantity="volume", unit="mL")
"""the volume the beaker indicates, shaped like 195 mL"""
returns 250 mL
